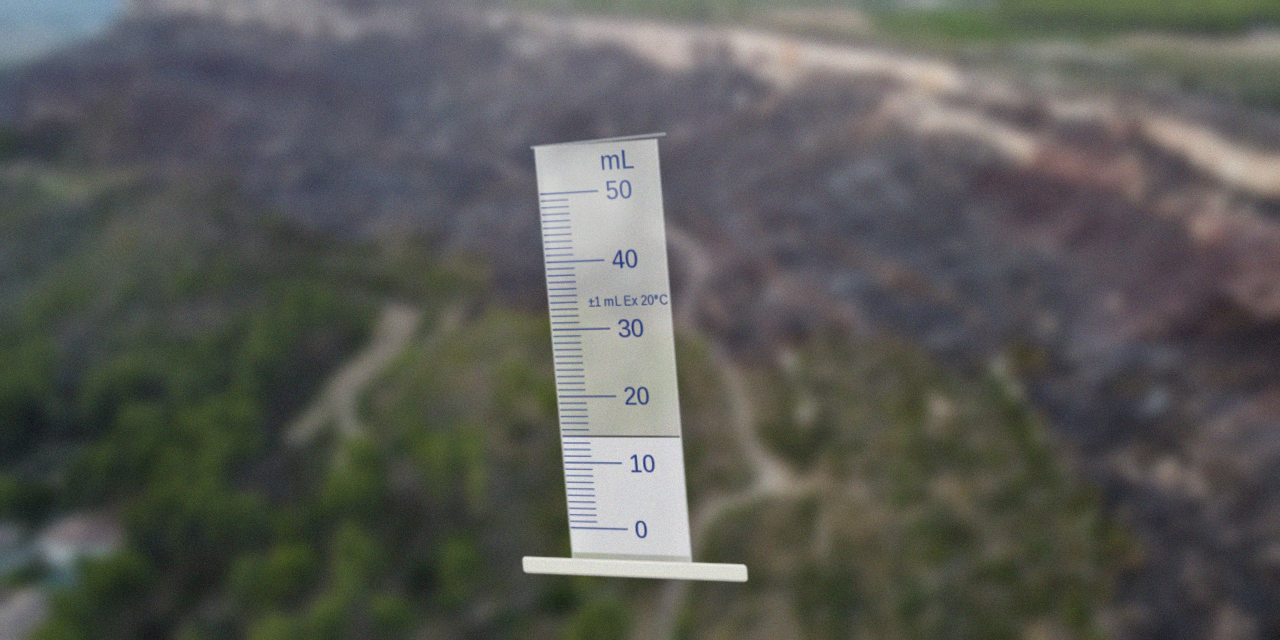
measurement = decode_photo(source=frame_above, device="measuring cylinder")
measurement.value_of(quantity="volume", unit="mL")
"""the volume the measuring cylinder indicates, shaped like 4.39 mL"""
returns 14 mL
